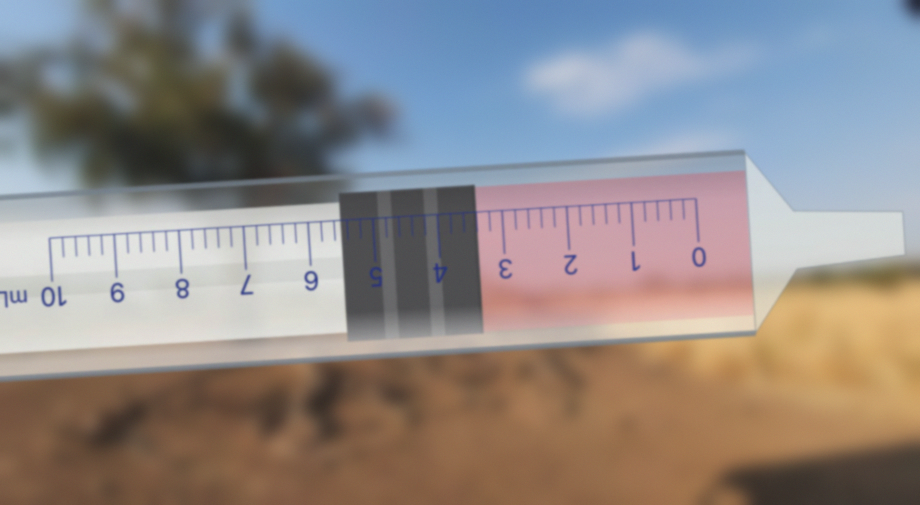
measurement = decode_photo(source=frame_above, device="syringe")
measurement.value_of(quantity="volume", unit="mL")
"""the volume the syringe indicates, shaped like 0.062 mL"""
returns 3.4 mL
